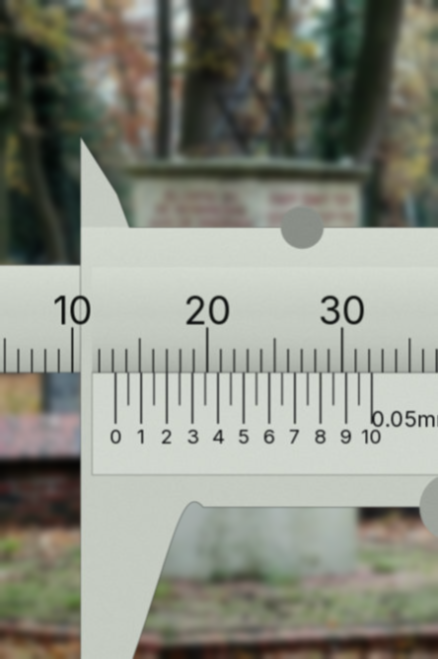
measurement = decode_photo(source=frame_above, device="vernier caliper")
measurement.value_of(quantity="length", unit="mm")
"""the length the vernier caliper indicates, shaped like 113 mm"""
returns 13.2 mm
